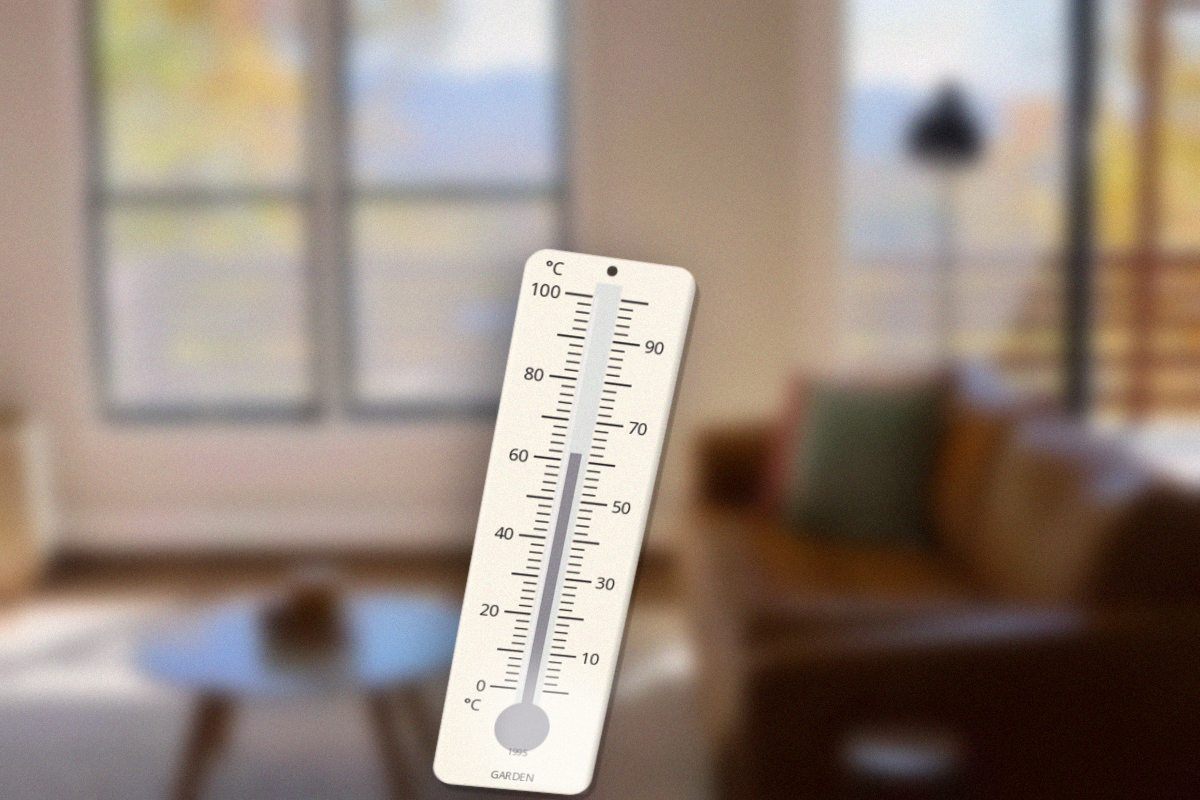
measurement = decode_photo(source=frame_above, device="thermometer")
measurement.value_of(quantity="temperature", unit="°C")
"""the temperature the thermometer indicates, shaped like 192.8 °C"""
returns 62 °C
